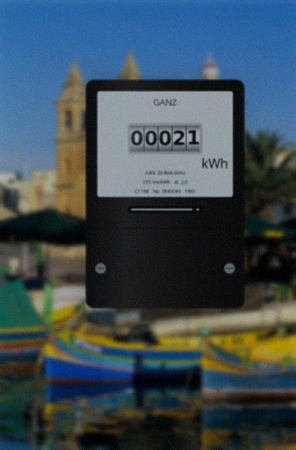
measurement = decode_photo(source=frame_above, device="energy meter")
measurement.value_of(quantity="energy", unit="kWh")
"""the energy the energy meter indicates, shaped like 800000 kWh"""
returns 21 kWh
